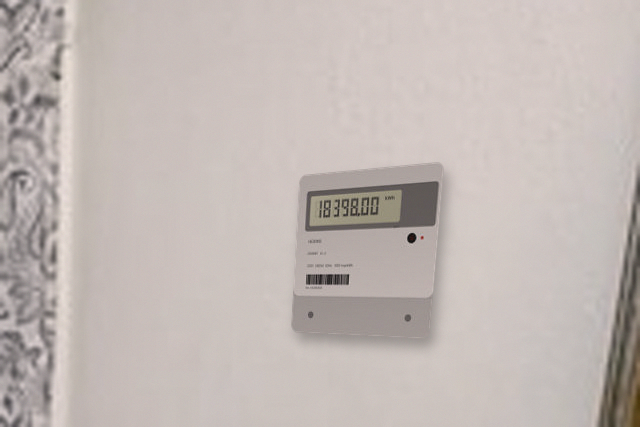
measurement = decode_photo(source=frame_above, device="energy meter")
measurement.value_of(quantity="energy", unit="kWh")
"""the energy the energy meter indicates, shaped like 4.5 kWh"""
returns 18398.00 kWh
